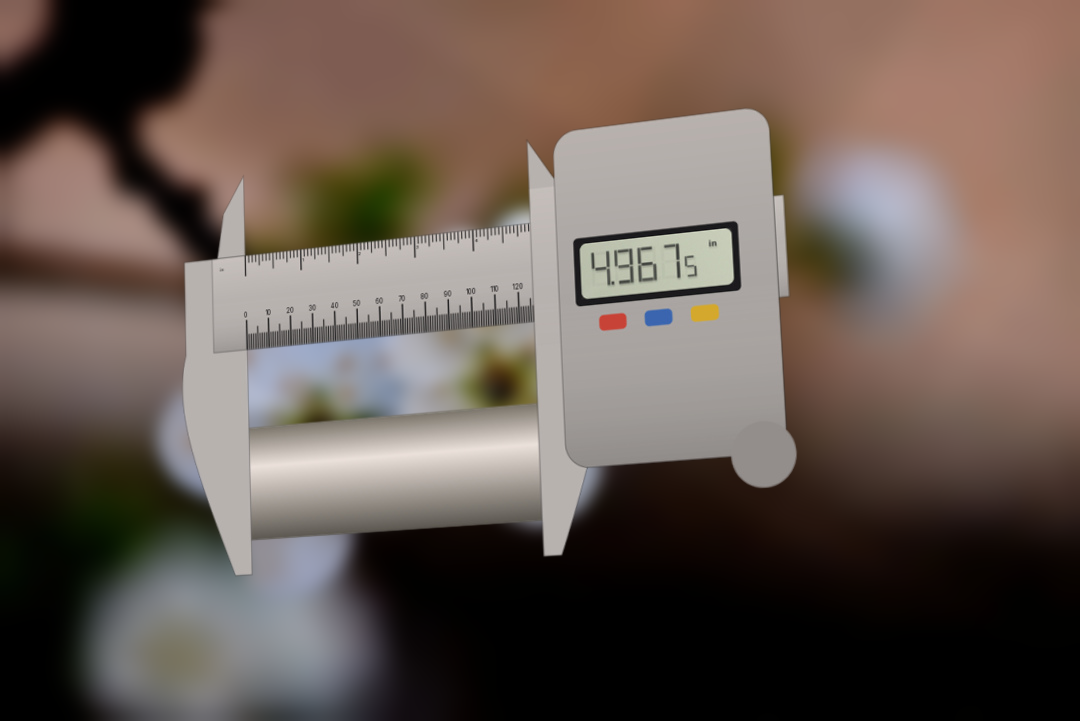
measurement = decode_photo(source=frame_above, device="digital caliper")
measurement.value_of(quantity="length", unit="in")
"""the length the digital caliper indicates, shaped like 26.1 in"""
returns 4.9675 in
